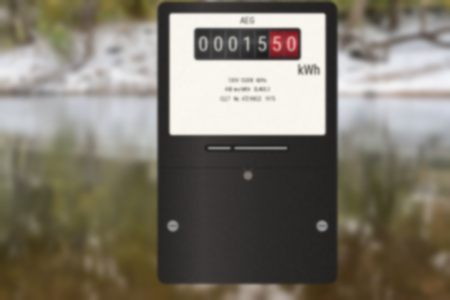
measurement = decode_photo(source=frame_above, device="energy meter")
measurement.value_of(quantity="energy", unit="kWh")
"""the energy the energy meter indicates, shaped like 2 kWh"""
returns 15.50 kWh
